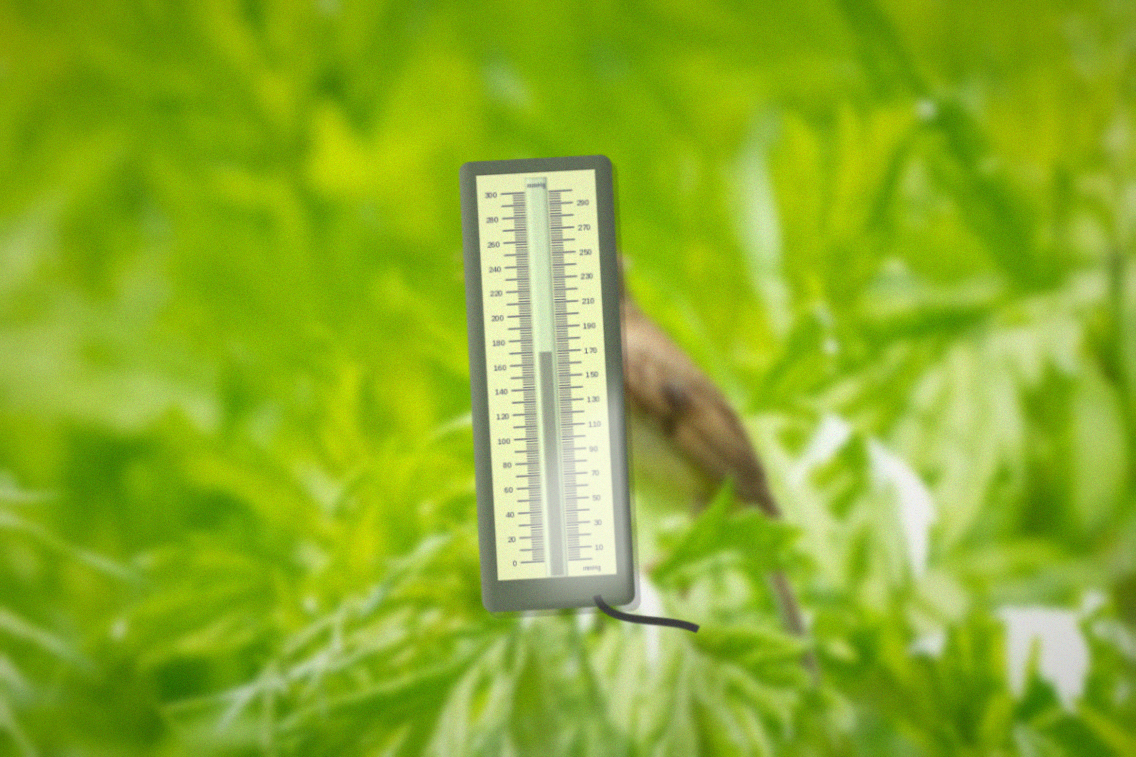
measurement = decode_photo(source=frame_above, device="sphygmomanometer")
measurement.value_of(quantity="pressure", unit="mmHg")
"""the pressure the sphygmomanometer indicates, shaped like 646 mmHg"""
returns 170 mmHg
